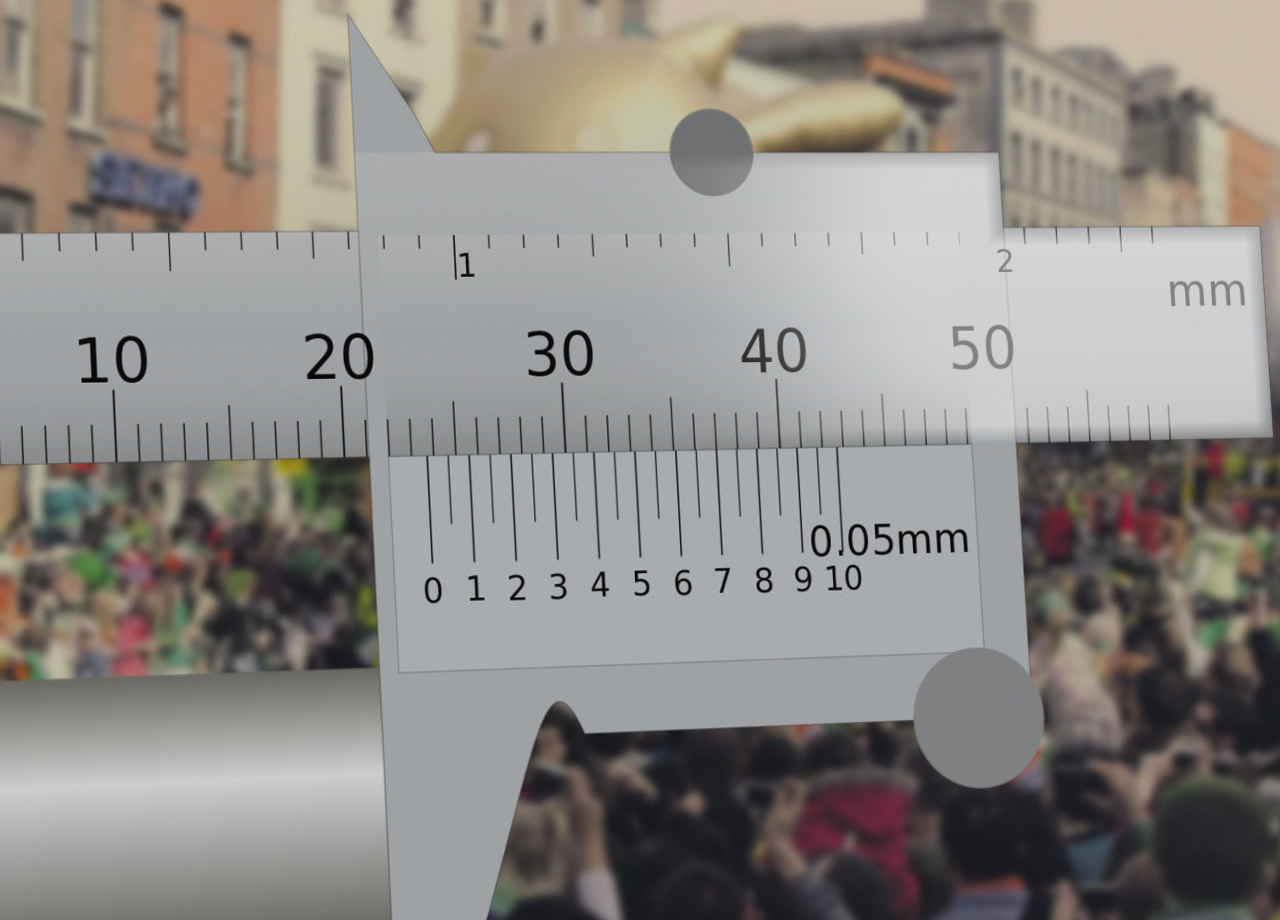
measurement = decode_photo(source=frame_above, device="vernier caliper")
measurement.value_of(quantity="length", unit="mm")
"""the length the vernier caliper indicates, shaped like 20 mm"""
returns 23.7 mm
